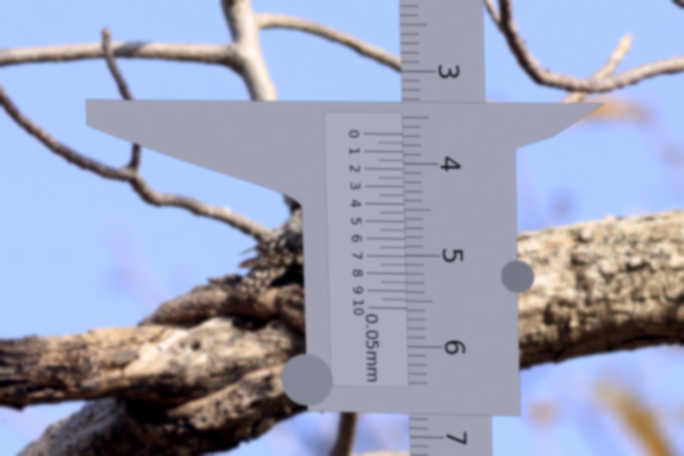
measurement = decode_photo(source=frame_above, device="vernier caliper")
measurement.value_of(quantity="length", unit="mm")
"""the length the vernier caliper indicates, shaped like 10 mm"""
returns 36.8 mm
